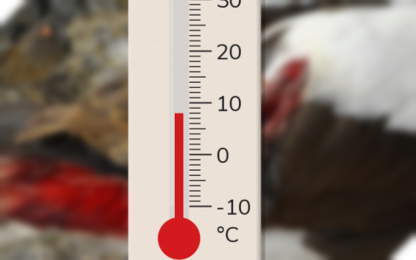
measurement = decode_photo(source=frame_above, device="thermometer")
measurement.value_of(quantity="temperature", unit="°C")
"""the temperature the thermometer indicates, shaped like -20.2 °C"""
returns 8 °C
